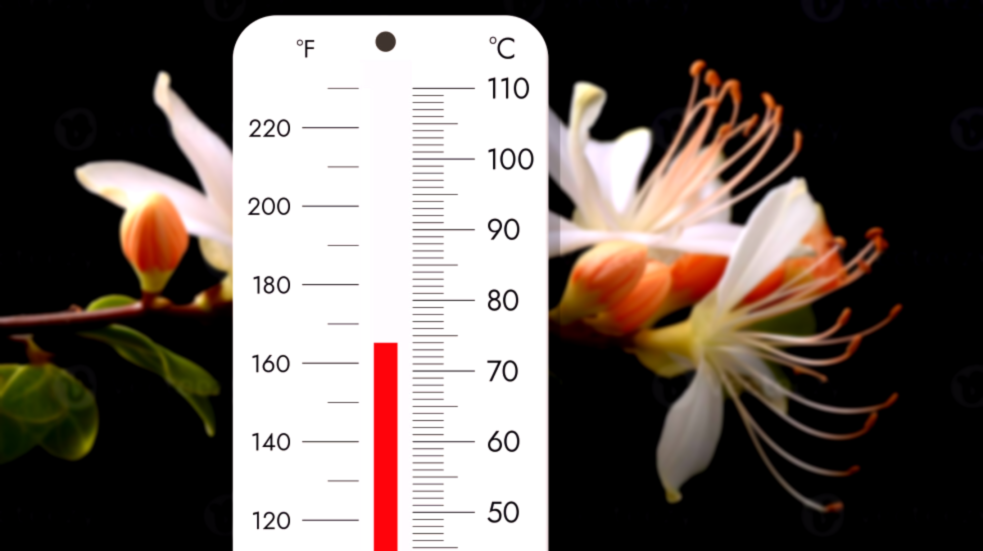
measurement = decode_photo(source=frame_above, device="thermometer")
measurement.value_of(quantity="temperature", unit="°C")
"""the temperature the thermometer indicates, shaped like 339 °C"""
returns 74 °C
